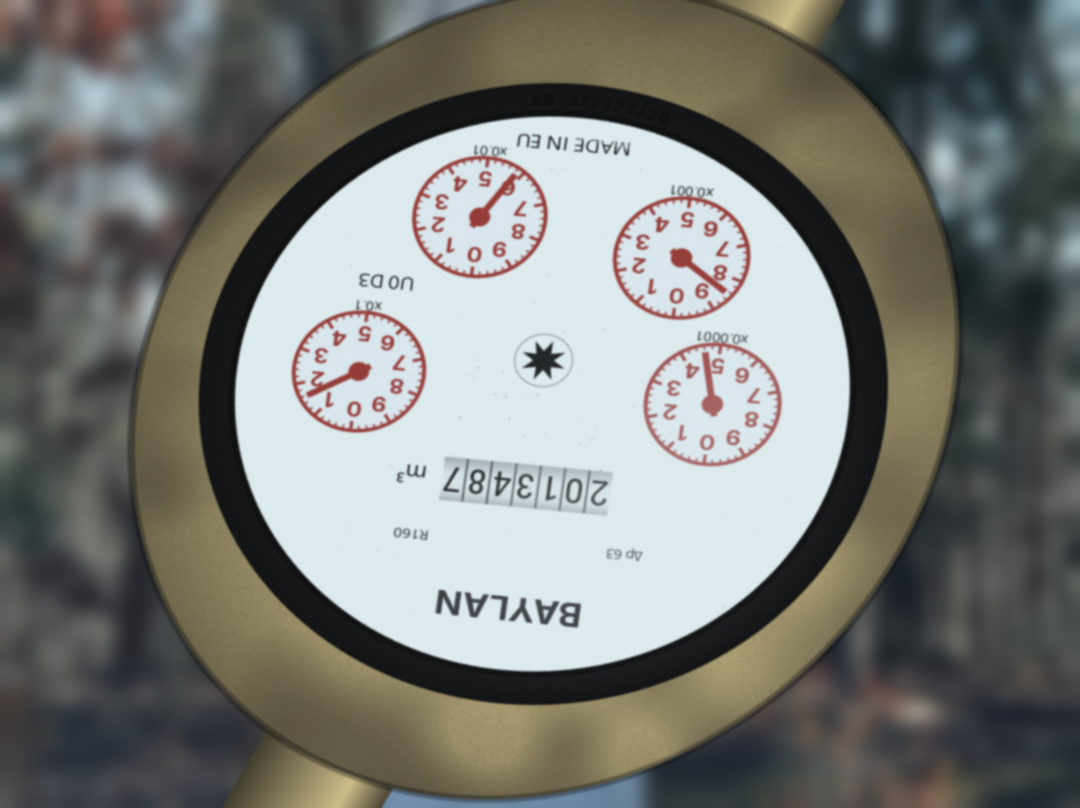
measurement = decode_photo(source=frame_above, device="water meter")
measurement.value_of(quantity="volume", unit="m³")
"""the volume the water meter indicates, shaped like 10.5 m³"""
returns 2013487.1584 m³
